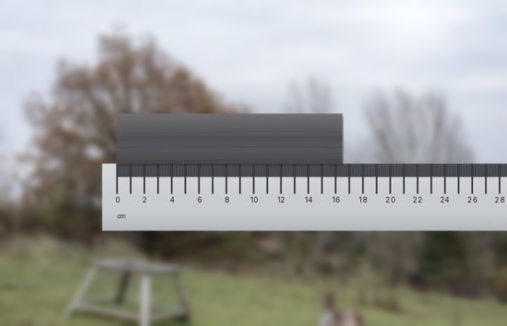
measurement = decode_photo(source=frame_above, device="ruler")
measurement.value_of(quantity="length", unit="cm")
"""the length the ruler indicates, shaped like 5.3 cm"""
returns 16.5 cm
